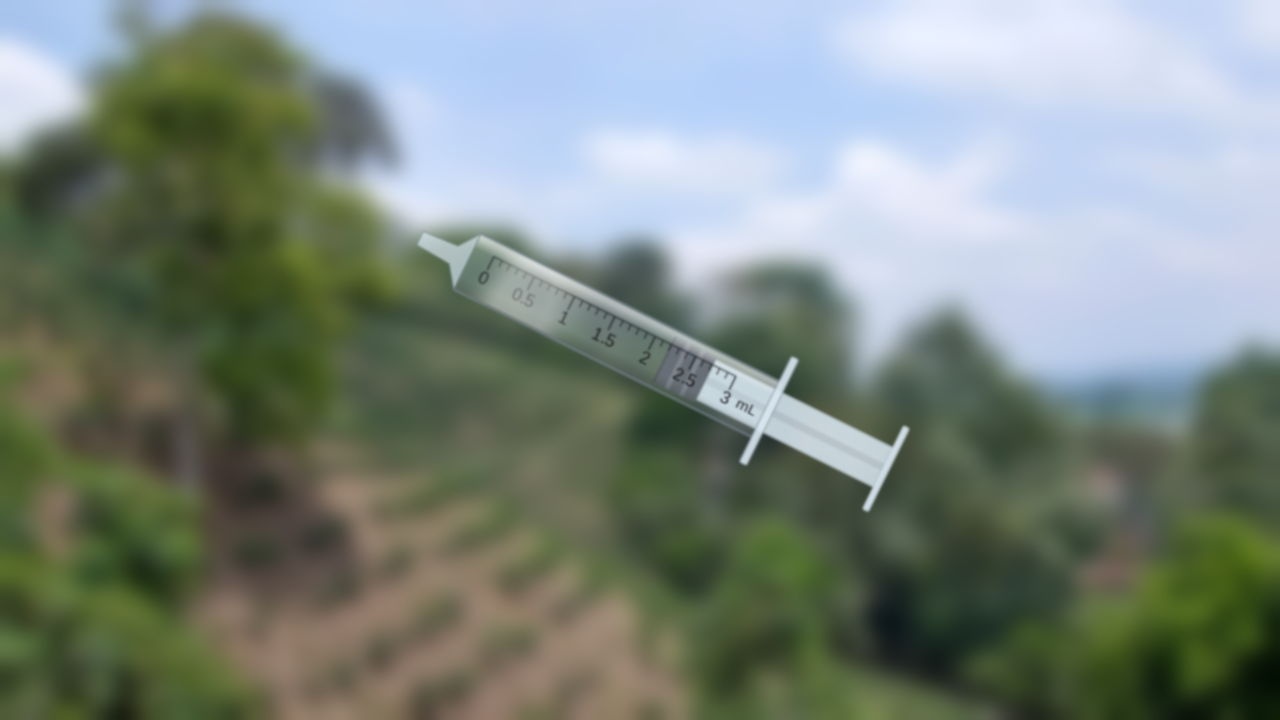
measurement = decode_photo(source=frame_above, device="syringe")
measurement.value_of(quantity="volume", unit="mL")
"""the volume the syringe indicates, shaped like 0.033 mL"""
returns 2.2 mL
